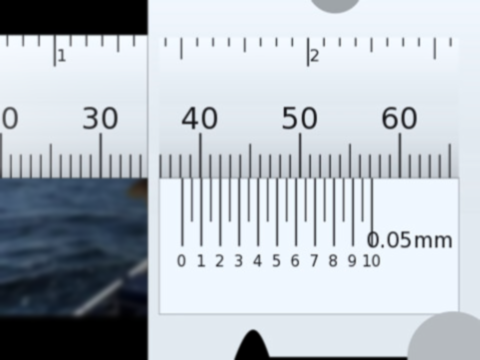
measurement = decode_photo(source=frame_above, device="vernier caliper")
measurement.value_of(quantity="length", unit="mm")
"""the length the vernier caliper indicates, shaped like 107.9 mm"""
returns 38.2 mm
